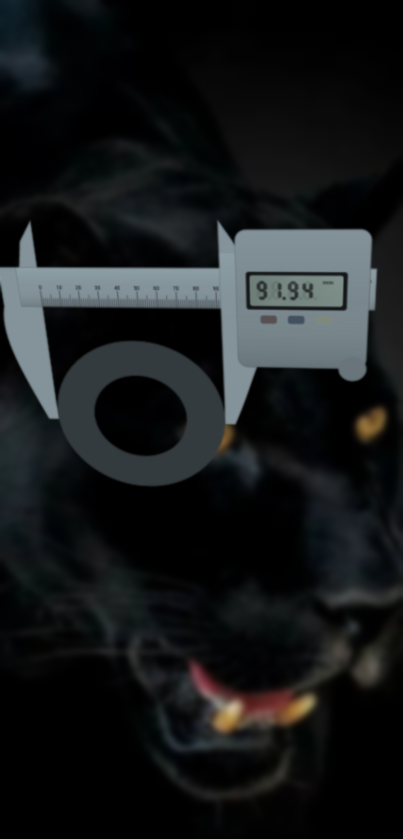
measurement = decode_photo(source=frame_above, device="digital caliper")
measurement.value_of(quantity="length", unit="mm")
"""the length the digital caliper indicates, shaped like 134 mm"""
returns 91.94 mm
